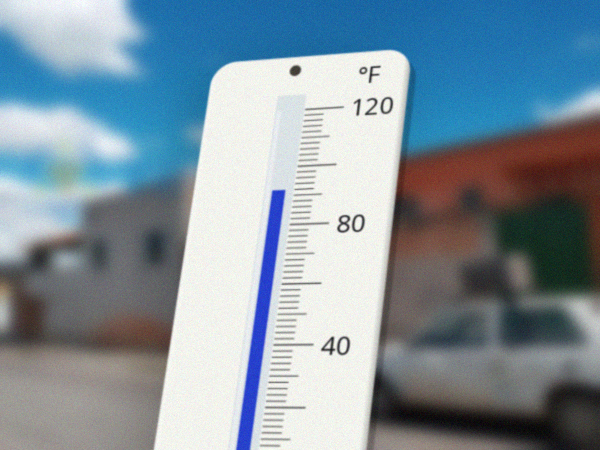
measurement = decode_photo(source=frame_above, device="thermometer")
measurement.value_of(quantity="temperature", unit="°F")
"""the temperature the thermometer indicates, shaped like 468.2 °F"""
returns 92 °F
